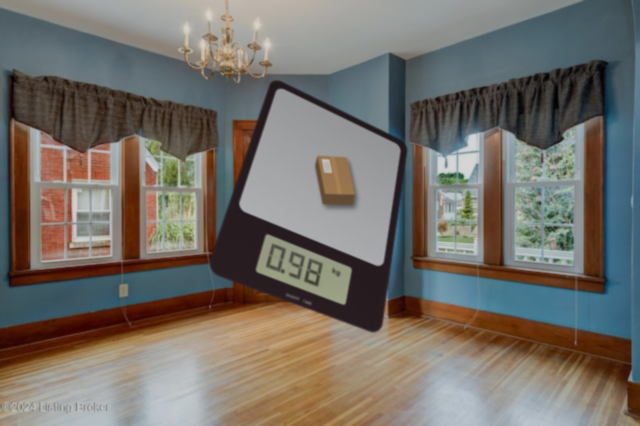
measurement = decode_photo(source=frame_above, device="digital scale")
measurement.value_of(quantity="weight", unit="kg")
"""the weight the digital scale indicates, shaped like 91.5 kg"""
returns 0.98 kg
